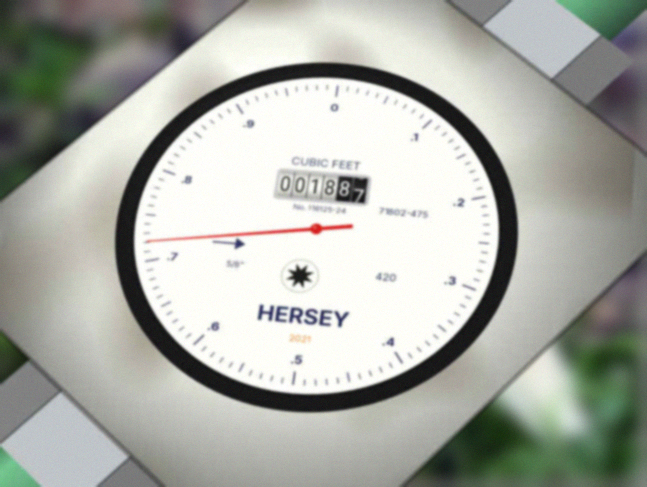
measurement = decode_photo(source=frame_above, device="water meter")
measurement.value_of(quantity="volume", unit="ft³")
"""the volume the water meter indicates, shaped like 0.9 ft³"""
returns 1886.72 ft³
